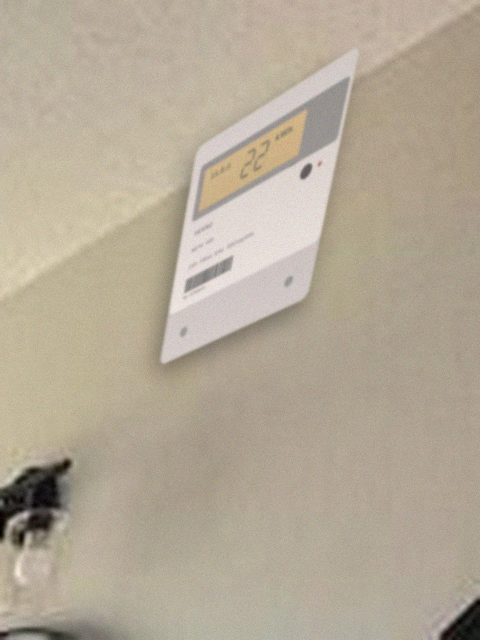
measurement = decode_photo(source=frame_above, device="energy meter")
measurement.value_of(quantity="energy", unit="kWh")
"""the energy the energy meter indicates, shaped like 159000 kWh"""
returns 22 kWh
